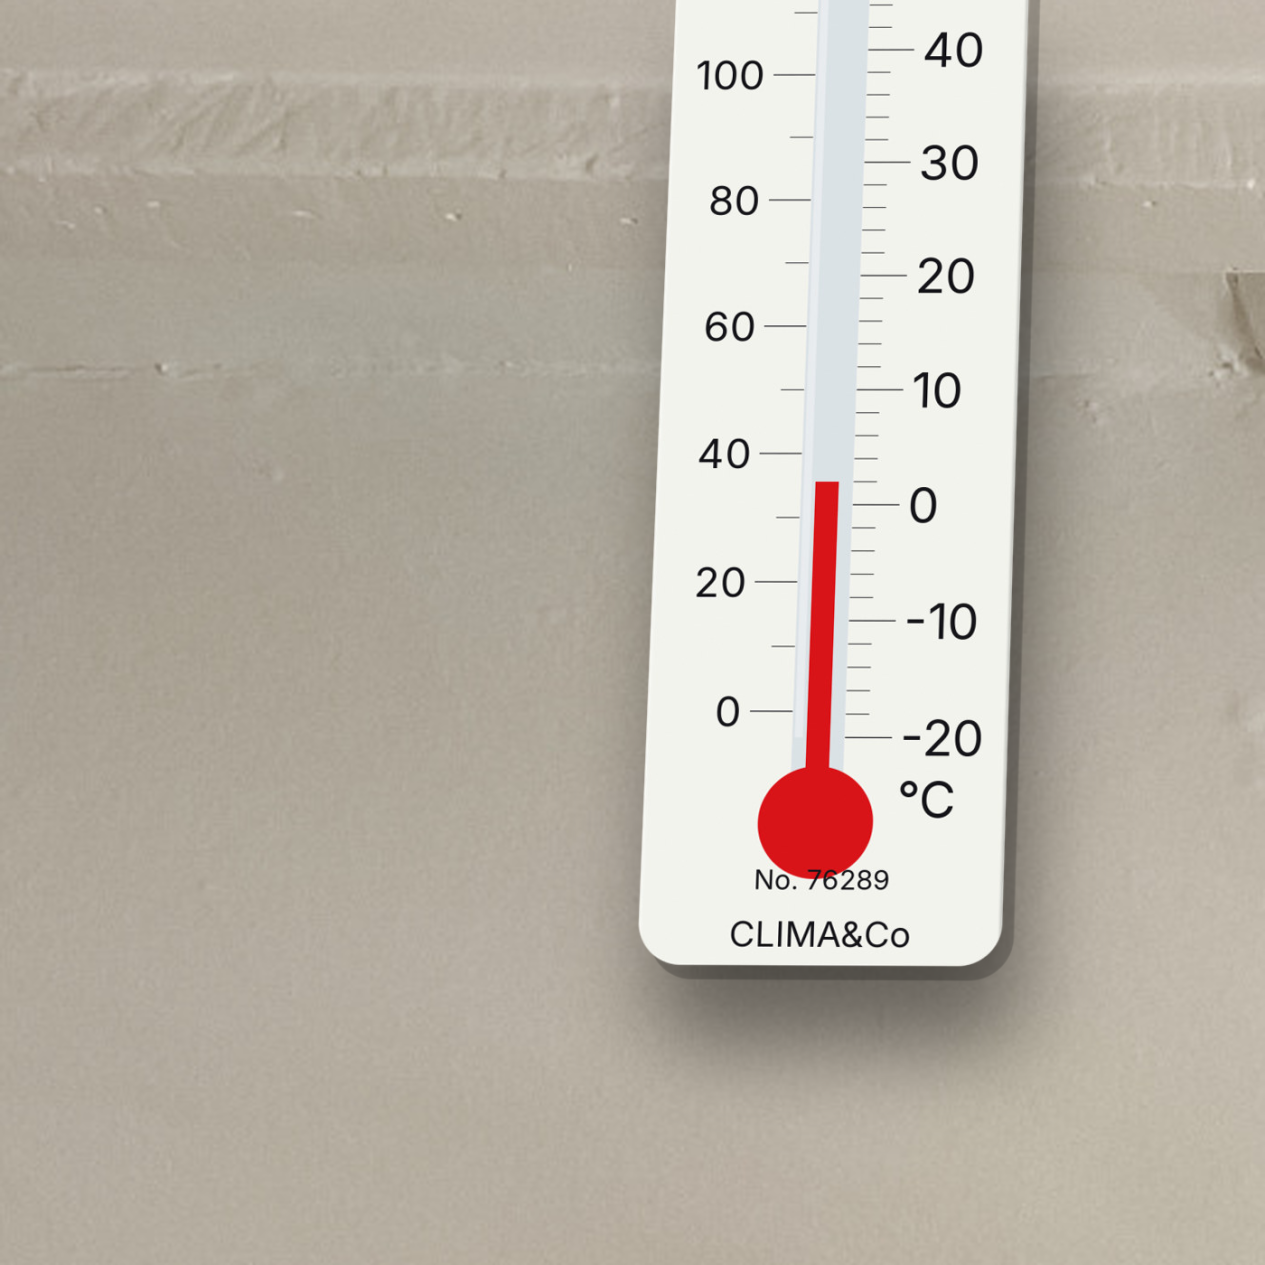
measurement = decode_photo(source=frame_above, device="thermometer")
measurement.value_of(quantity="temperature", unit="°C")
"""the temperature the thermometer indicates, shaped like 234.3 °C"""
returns 2 °C
